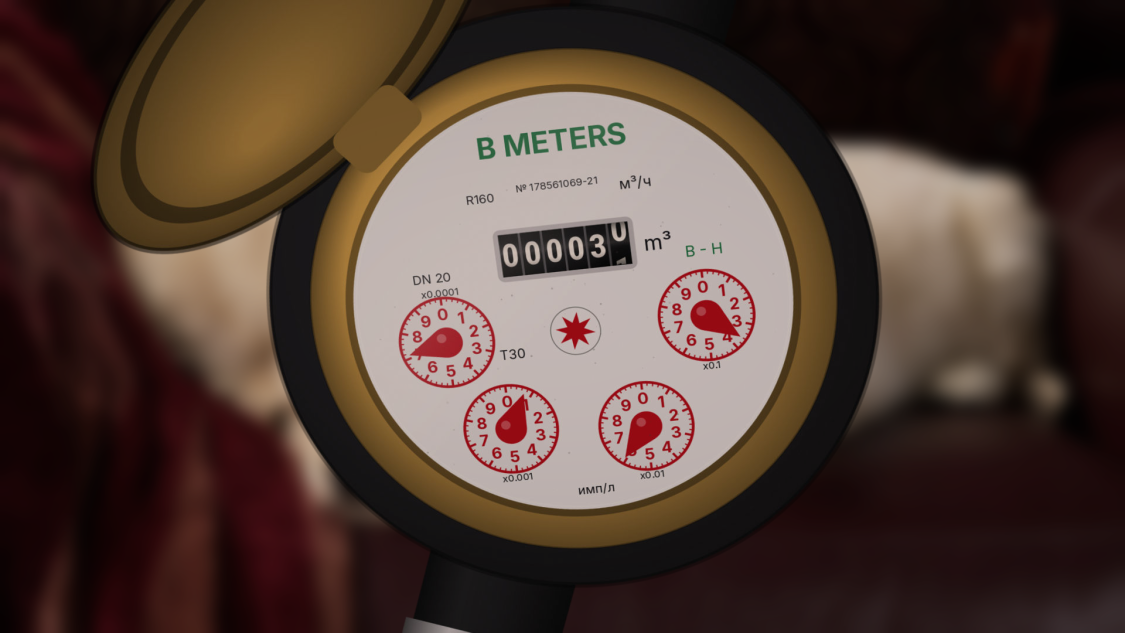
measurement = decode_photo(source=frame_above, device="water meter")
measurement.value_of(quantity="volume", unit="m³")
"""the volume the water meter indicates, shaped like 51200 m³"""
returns 30.3607 m³
